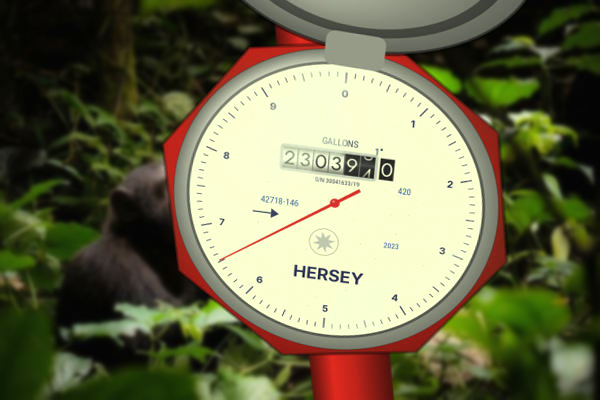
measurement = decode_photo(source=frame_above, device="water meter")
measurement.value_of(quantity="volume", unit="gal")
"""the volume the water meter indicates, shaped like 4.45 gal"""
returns 2303936.5 gal
